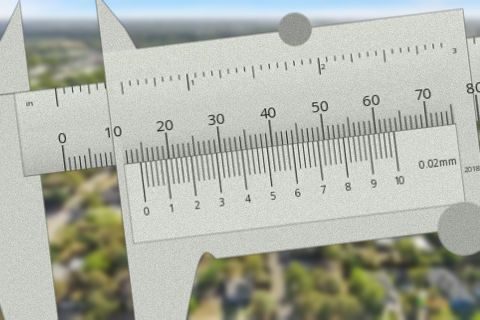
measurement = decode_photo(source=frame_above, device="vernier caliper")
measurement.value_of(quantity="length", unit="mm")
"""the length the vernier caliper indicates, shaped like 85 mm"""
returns 14.5 mm
